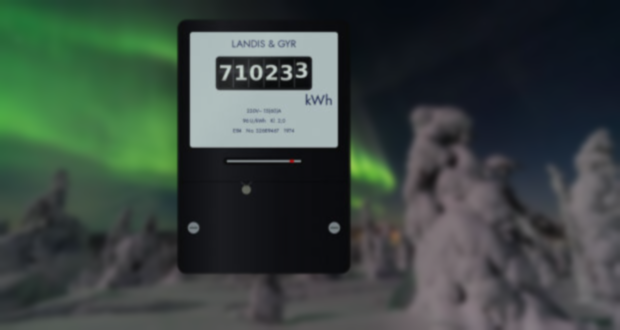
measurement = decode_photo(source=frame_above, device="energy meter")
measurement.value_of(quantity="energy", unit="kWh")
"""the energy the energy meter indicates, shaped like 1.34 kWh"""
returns 710233 kWh
